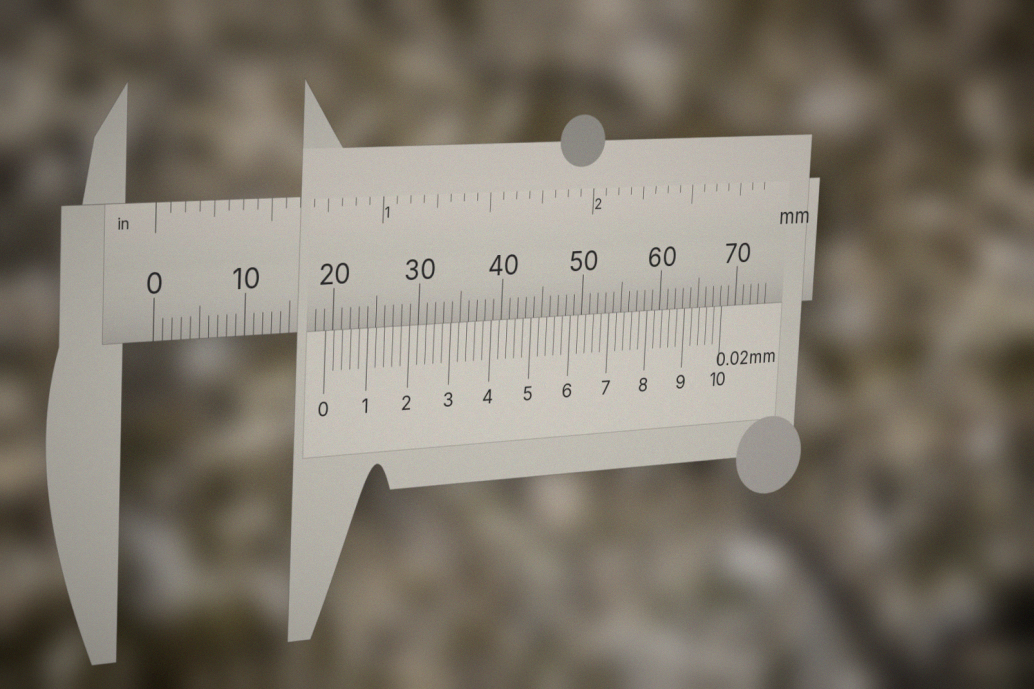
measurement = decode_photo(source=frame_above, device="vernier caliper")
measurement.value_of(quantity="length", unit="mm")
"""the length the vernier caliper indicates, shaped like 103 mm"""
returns 19.2 mm
